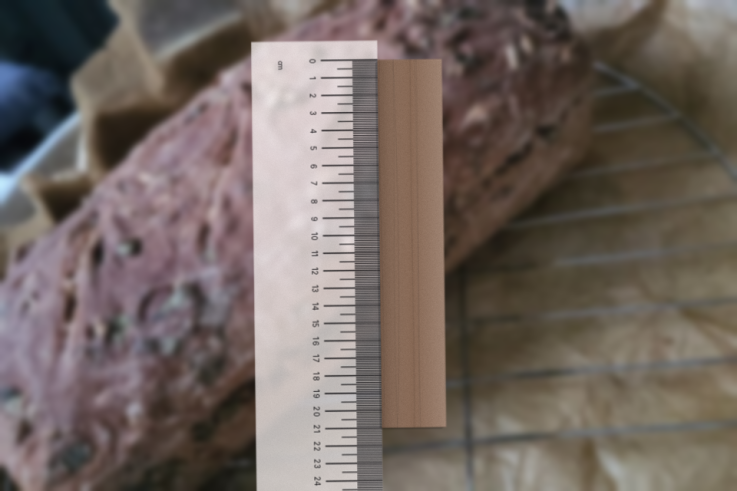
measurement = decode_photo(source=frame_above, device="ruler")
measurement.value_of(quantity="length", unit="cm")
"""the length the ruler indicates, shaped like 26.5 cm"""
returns 21 cm
